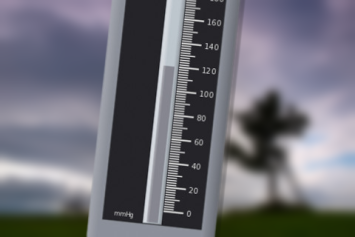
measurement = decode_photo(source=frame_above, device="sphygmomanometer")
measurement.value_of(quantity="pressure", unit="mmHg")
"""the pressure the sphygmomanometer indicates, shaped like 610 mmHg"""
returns 120 mmHg
